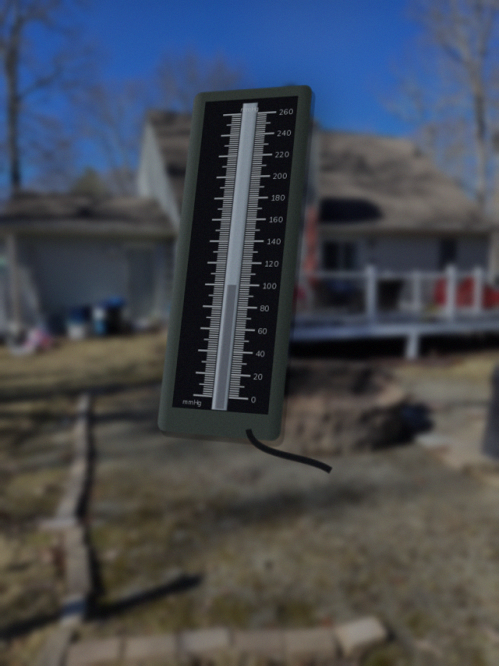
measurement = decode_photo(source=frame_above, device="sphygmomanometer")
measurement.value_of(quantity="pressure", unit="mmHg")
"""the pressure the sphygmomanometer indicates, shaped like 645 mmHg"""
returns 100 mmHg
